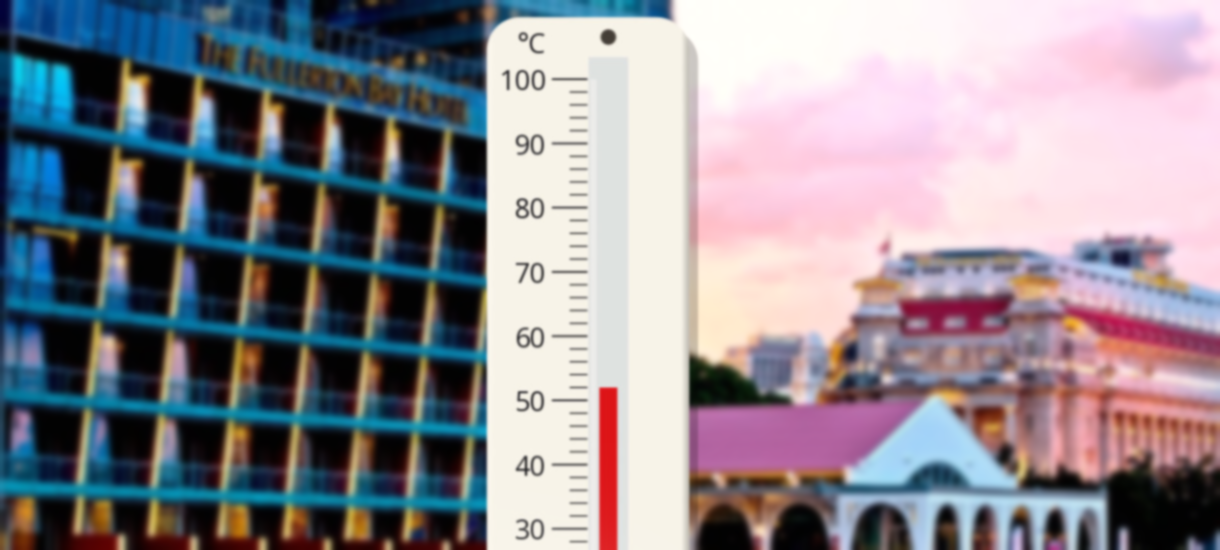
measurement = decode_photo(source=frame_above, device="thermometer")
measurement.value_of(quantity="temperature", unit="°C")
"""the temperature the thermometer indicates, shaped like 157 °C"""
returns 52 °C
